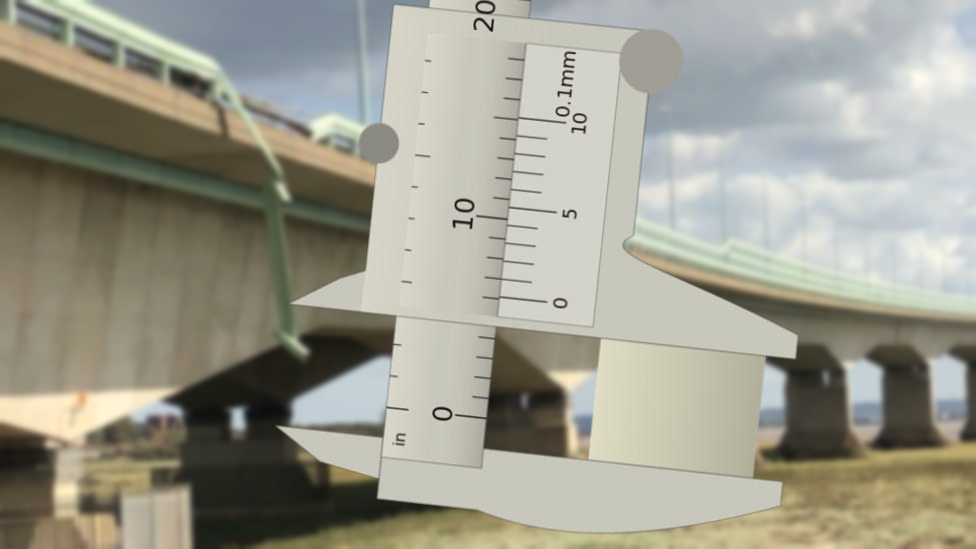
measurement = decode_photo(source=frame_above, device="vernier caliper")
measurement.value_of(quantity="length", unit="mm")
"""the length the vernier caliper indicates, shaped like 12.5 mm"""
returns 6.1 mm
